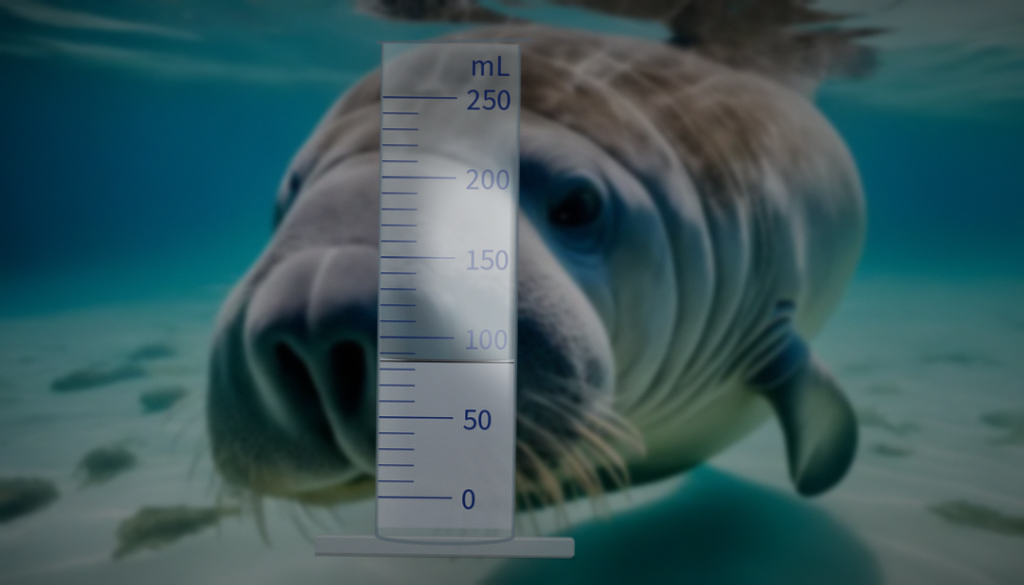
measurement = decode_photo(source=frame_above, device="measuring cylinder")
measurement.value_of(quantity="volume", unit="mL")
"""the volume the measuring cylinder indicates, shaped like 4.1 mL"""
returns 85 mL
